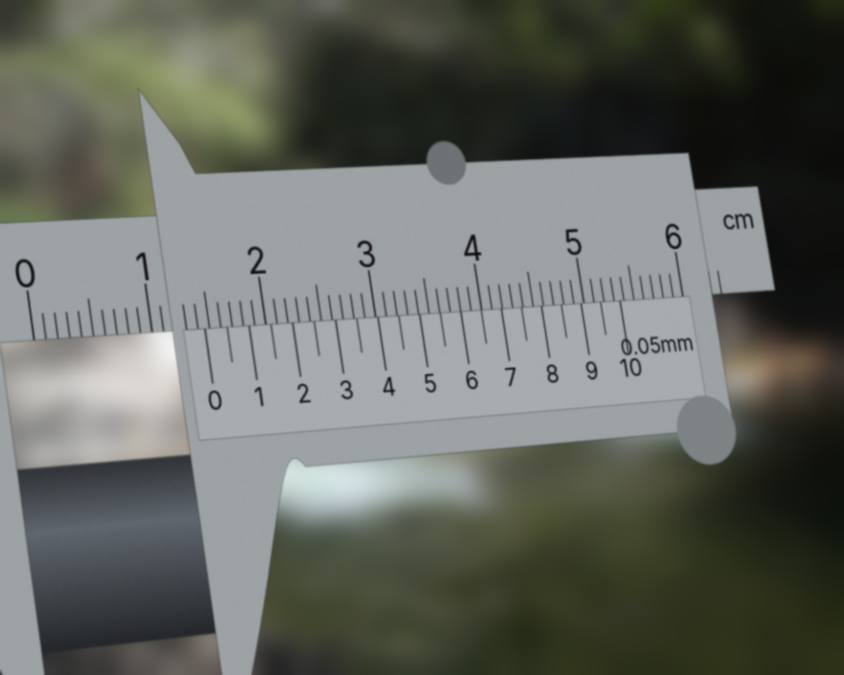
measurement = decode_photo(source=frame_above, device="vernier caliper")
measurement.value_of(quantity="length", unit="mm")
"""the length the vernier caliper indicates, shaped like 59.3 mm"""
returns 14.6 mm
